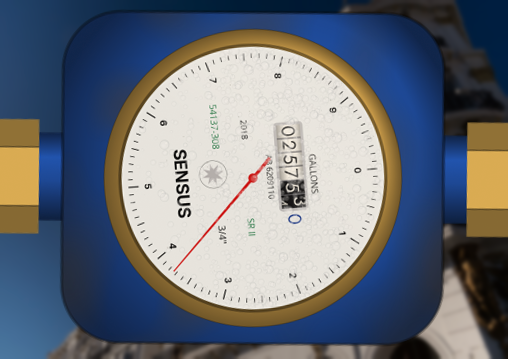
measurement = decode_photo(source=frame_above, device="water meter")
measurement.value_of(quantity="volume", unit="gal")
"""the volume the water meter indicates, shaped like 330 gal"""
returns 257533.7 gal
